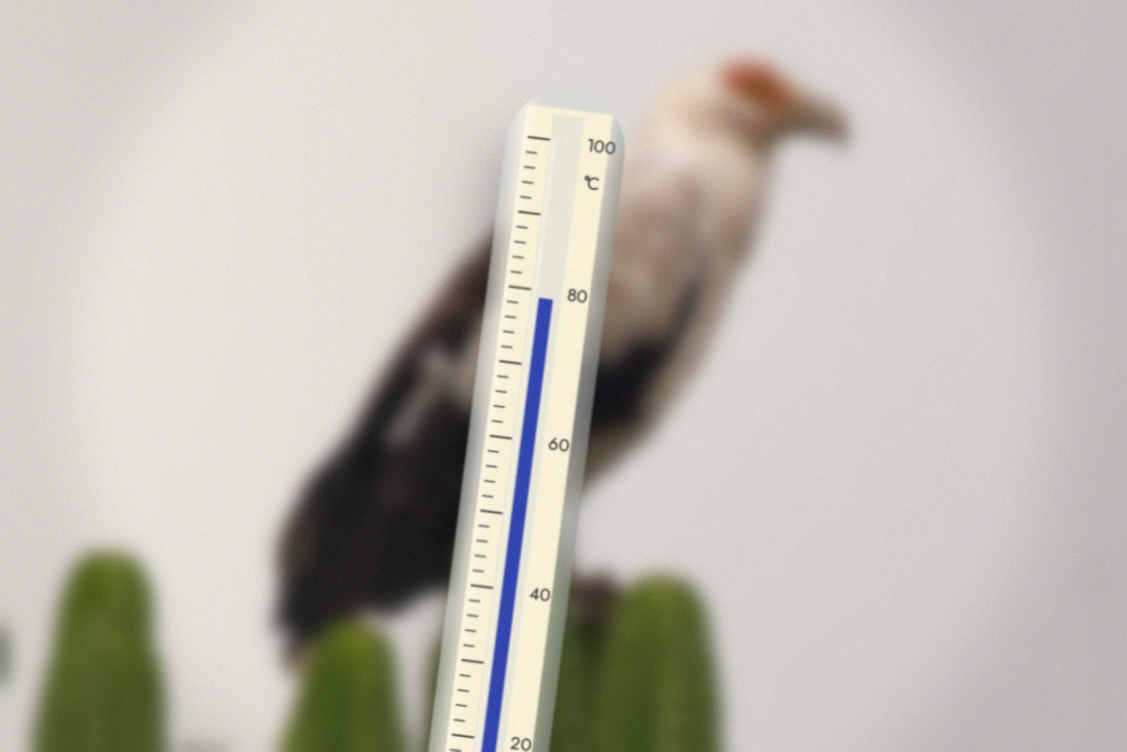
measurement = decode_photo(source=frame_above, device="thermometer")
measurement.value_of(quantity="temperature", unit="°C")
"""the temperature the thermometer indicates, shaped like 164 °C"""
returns 79 °C
